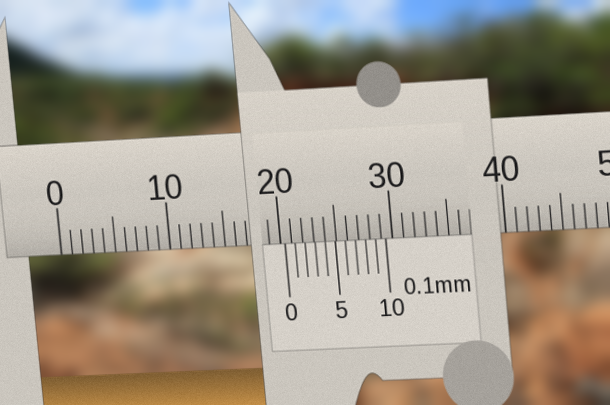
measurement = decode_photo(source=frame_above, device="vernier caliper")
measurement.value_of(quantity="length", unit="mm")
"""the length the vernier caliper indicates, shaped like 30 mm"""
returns 20.4 mm
